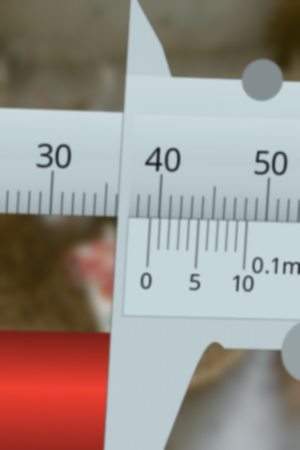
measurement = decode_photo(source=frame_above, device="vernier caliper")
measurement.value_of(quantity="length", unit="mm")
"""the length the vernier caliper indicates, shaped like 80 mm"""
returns 39.2 mm
